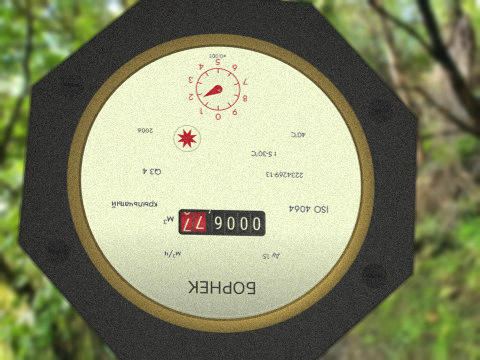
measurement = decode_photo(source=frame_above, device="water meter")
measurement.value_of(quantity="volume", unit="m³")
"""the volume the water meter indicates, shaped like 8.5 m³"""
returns 6.771 m³
